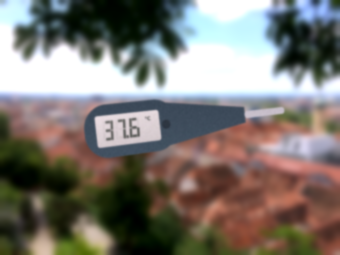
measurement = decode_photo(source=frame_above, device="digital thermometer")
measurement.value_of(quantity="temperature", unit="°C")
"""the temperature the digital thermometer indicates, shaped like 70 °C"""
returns 37.6 °C
